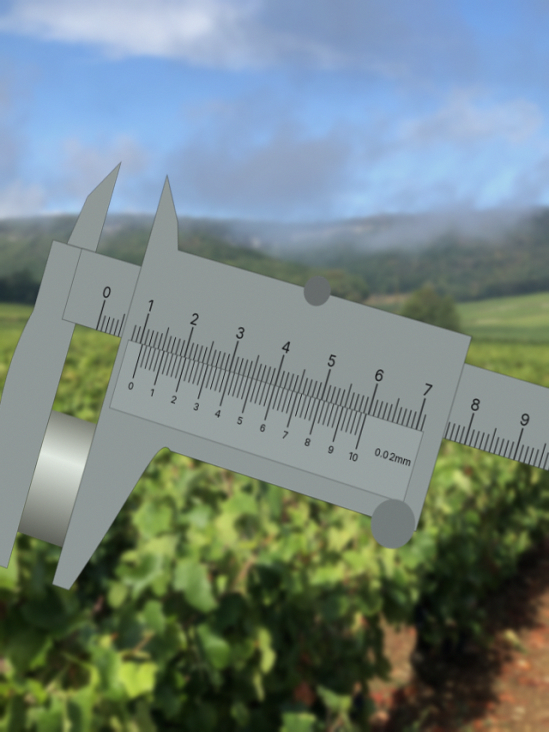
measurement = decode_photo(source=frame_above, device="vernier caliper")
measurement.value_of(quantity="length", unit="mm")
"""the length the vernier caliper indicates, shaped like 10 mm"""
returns 10.5 mm
